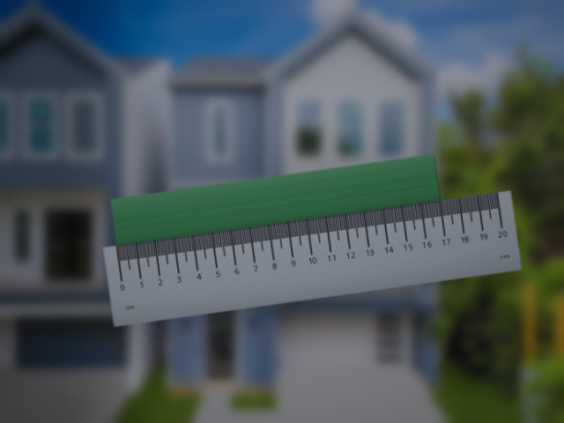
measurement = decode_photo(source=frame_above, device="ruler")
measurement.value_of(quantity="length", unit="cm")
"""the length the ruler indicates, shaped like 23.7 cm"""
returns 17 cm
